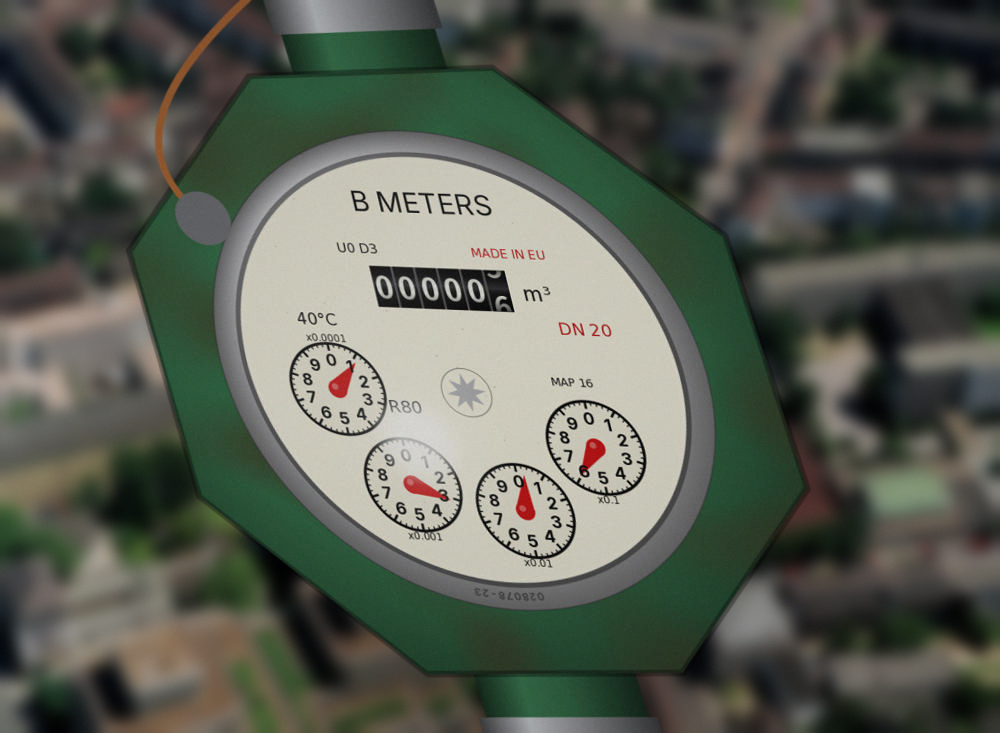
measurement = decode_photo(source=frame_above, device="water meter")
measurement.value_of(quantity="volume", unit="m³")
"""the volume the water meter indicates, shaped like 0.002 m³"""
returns 5.6031 m³
